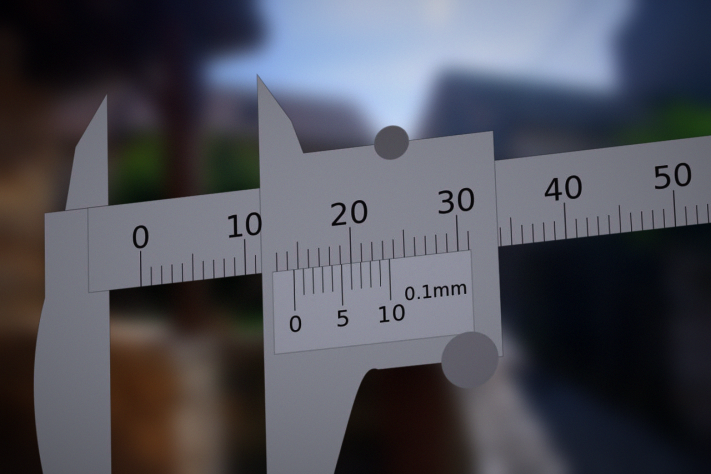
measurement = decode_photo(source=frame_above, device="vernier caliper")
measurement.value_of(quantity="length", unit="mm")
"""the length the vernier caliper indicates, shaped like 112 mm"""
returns 14.6 mm
